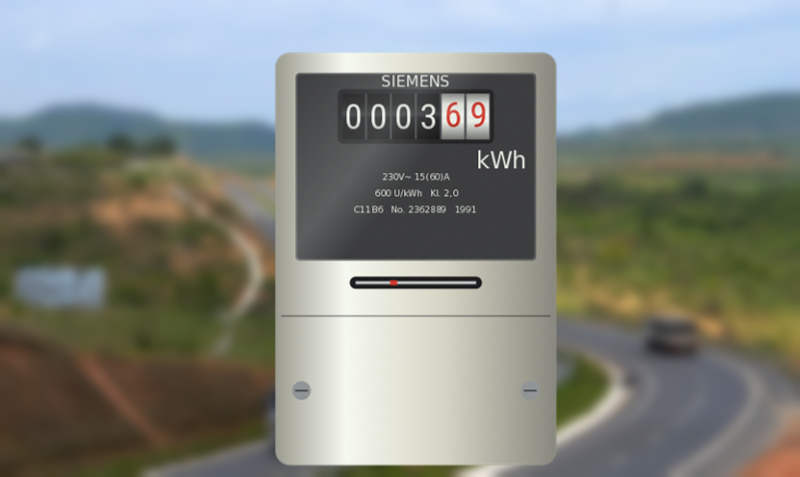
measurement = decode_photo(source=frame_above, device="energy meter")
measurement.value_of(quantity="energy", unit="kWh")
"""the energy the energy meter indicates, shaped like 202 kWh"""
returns 3.69 kWh
